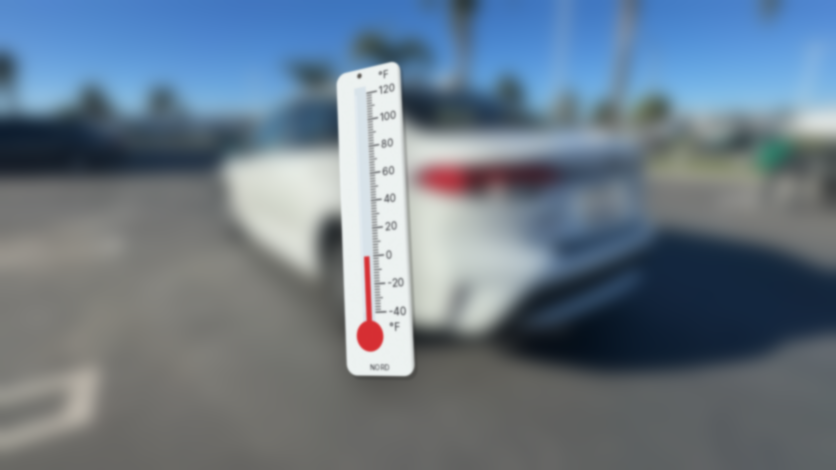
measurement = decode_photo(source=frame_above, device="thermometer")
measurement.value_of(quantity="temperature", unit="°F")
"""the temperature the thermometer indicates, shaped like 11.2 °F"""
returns 0 °F
